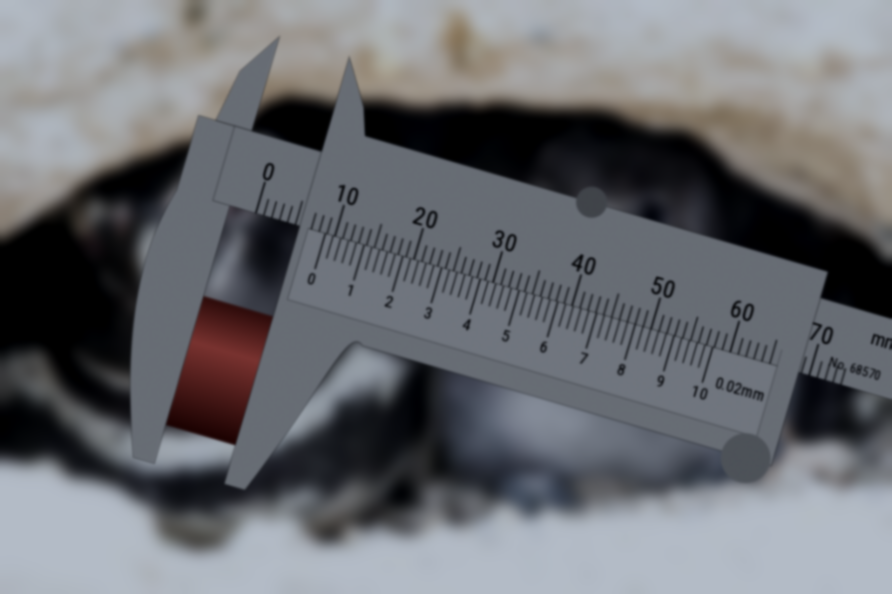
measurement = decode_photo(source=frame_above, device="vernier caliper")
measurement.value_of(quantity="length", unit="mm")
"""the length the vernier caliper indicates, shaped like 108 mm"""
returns 8.8 mm
